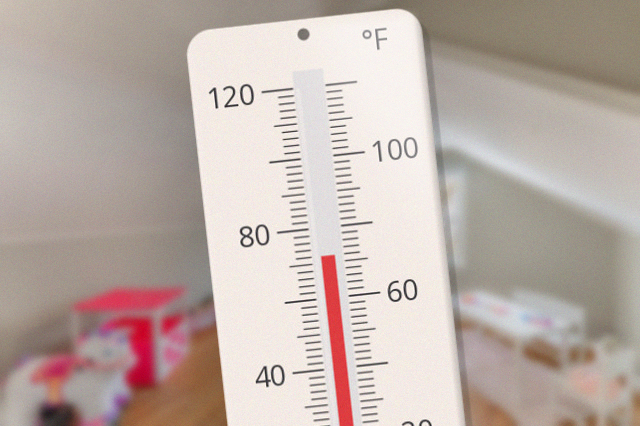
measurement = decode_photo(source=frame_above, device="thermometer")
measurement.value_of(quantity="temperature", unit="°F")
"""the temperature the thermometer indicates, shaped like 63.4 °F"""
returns 72 °F
